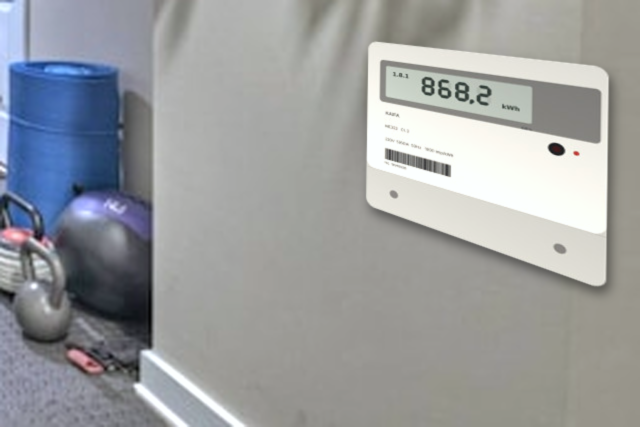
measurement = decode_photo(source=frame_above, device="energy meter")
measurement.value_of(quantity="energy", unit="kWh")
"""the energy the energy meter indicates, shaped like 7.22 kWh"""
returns 868.2 kWh
